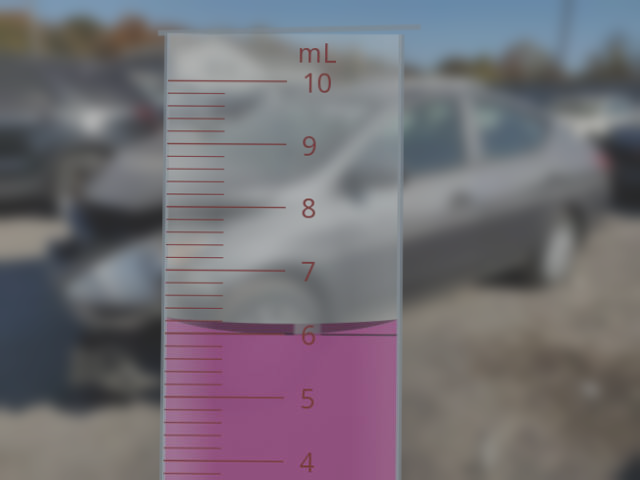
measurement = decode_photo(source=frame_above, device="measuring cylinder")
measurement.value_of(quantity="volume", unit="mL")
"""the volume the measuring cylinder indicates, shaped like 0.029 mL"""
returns 6 mL
